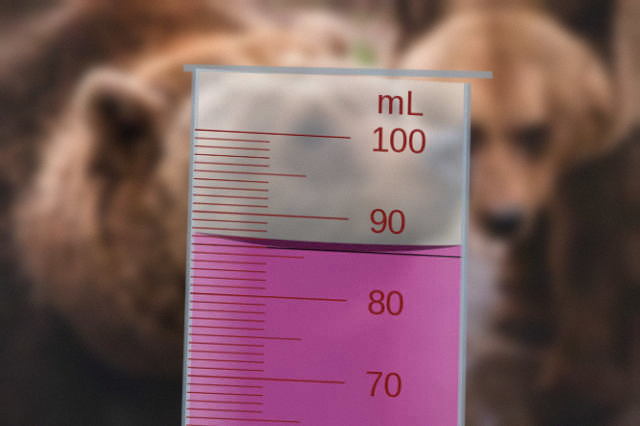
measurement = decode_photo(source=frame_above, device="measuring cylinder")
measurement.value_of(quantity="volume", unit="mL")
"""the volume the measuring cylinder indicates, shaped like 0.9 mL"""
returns 86 mL
